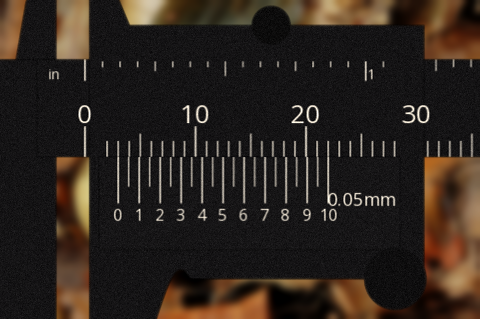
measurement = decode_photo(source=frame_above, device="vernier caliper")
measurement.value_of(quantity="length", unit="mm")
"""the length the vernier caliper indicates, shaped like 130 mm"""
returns 3.0 mm
